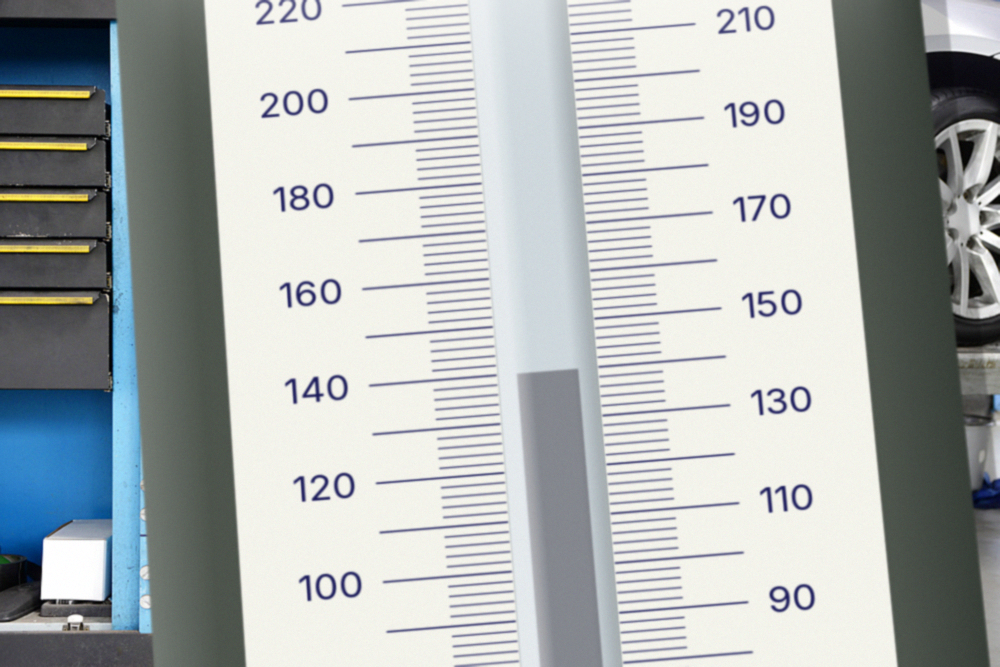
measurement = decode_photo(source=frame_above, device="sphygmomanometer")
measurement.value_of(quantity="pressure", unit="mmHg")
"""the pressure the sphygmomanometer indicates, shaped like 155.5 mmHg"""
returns 140 mmHg
